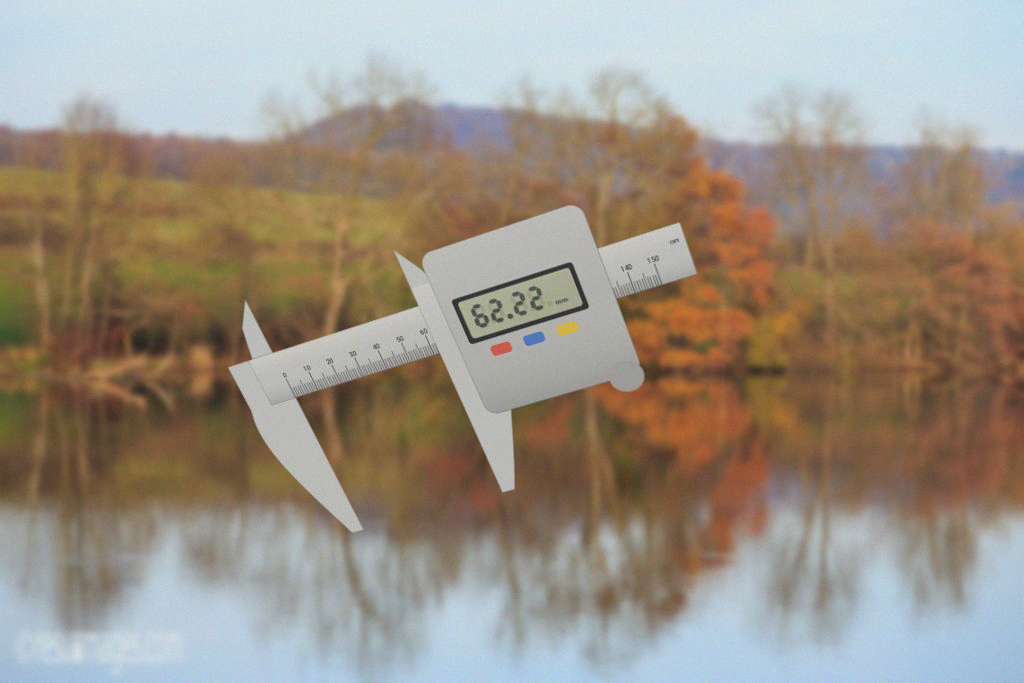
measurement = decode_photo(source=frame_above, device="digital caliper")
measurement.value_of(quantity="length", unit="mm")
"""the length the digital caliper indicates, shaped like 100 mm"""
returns 62.22 mm
